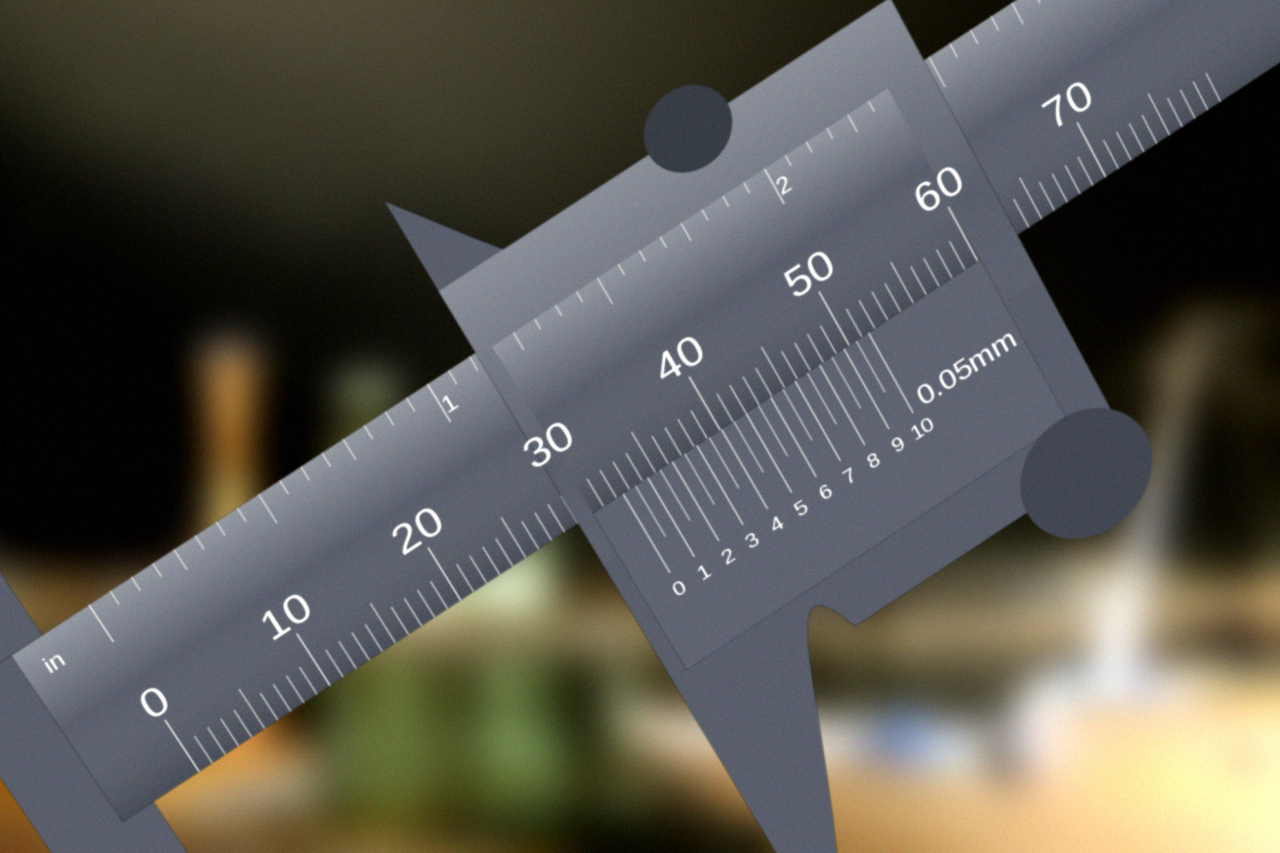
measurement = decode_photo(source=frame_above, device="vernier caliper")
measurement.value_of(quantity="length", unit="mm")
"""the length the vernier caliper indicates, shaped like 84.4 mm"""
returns 32.5 mm
